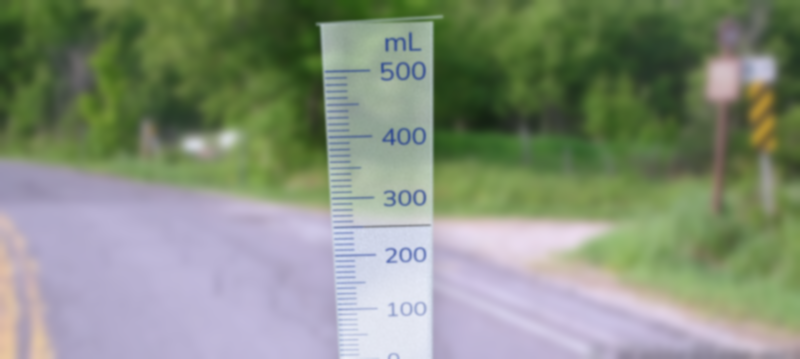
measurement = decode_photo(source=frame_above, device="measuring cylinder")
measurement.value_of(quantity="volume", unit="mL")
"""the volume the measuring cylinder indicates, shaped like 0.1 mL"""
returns 250 mL
